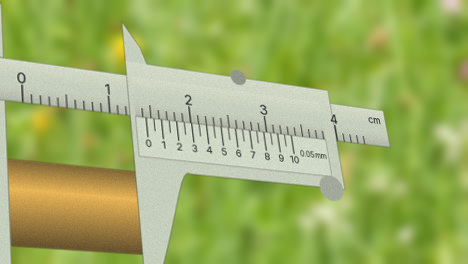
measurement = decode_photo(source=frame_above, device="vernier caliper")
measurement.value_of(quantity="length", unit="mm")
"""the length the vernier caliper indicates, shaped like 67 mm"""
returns 14.4 mm
